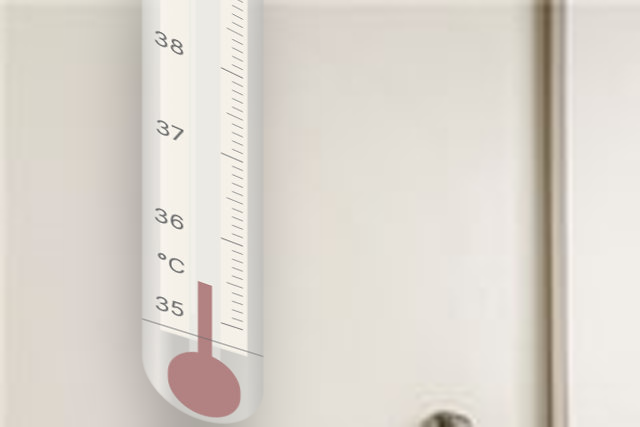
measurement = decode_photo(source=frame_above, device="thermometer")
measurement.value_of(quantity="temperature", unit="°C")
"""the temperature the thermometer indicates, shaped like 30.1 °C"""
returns 35.4 °C
